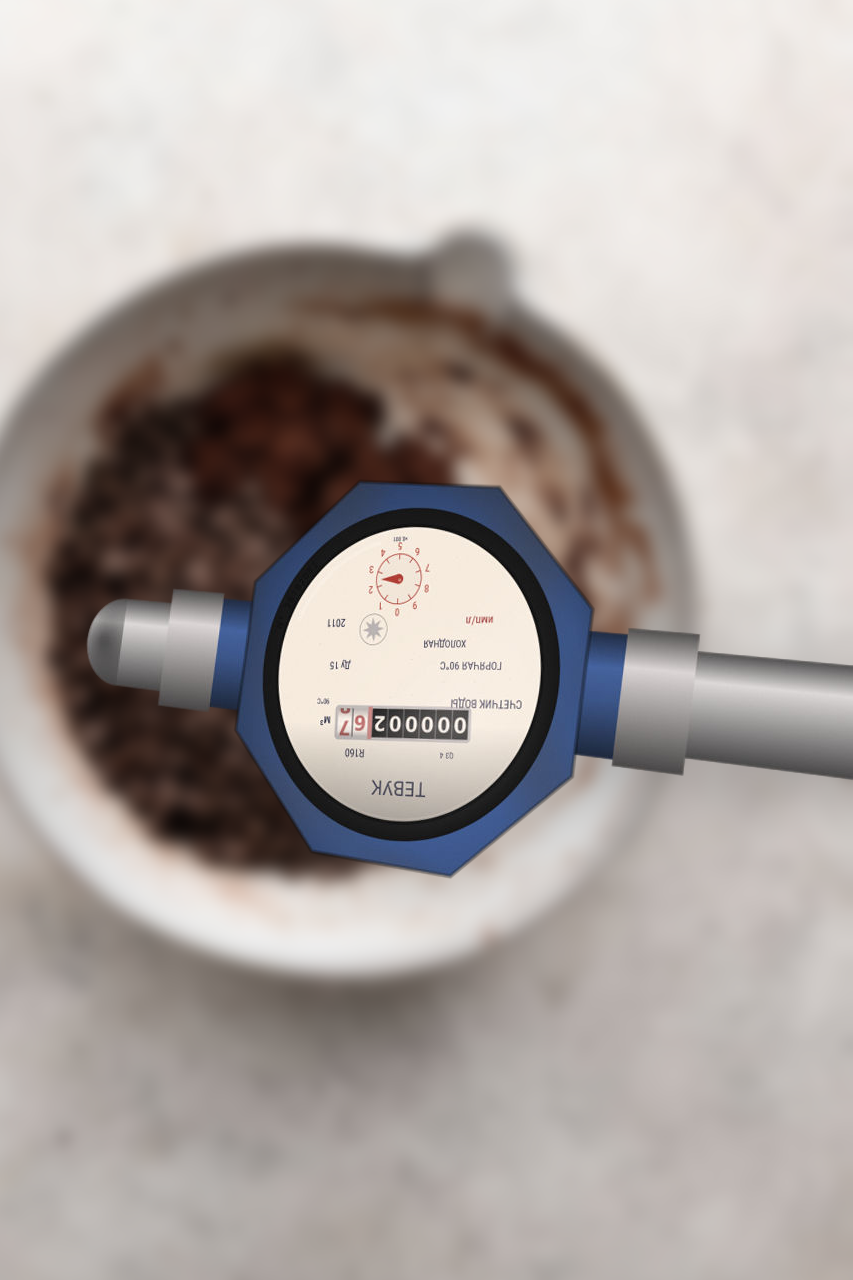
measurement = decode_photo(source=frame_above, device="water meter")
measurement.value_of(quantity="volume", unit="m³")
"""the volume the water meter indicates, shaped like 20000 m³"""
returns 2.672 m³
